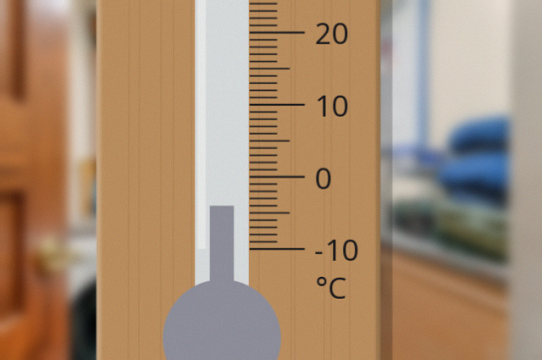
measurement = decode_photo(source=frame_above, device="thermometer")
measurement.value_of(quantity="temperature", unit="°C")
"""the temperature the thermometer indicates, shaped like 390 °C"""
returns -4 °C
